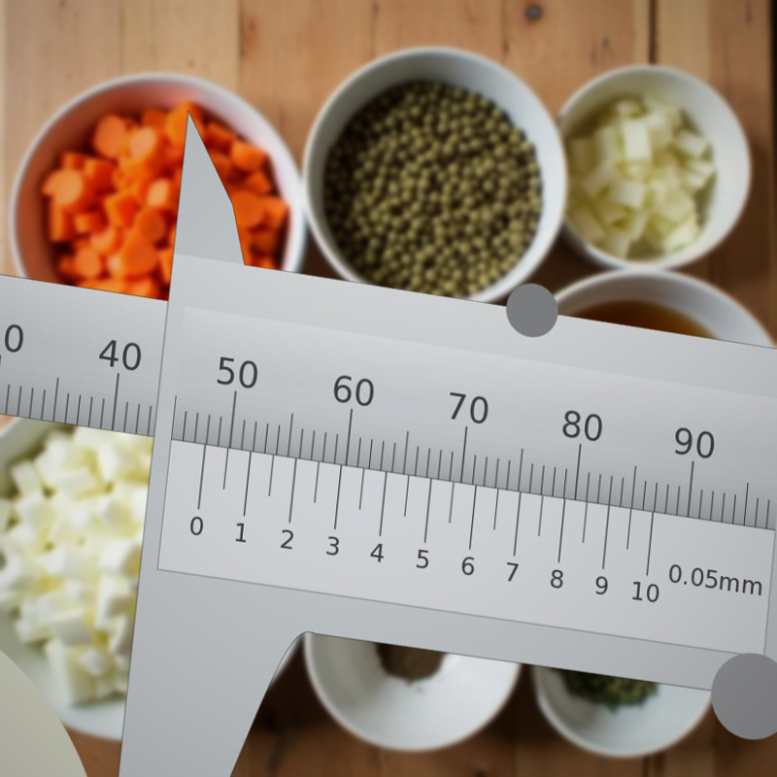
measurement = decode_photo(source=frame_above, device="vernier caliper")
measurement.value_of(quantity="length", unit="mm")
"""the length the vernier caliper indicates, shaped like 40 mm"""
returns 47.9 mm
